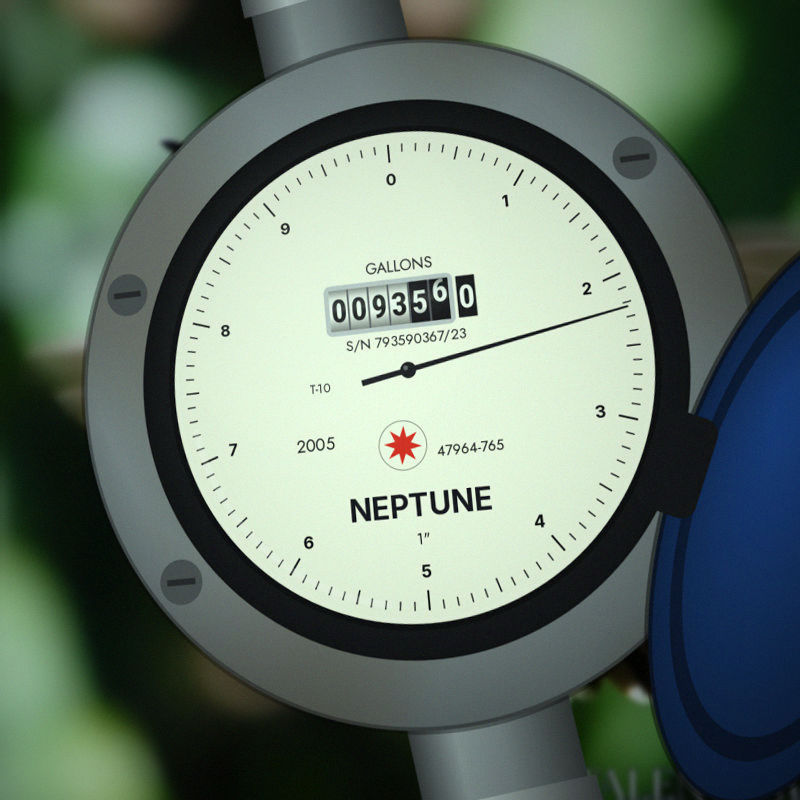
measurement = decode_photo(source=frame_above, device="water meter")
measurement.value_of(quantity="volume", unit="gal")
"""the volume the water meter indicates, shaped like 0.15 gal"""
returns 93562.2 gal
